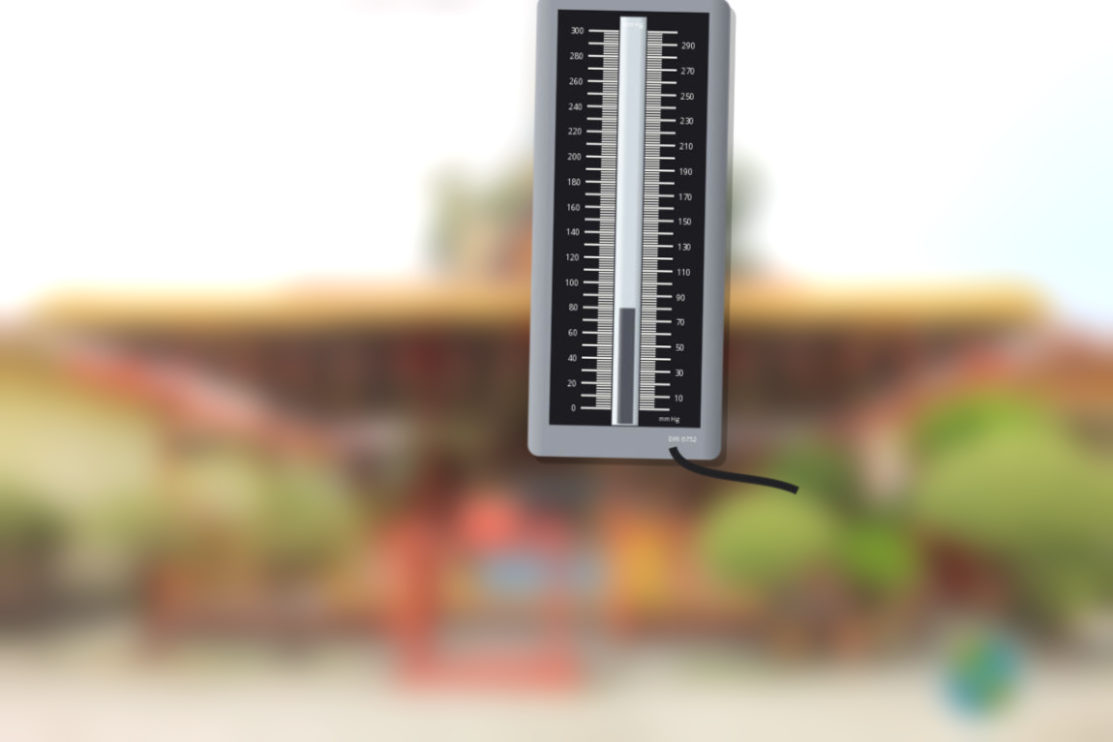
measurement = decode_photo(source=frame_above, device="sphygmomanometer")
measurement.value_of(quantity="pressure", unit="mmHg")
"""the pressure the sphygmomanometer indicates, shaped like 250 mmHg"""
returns 80 mmHg
